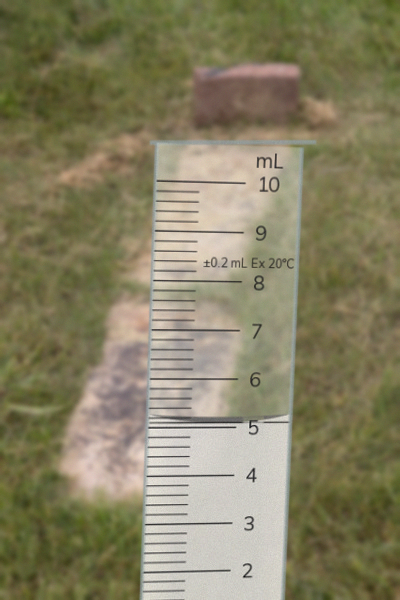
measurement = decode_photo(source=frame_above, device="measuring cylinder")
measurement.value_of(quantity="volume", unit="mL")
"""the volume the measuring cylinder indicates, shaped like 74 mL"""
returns 5.1 mL
